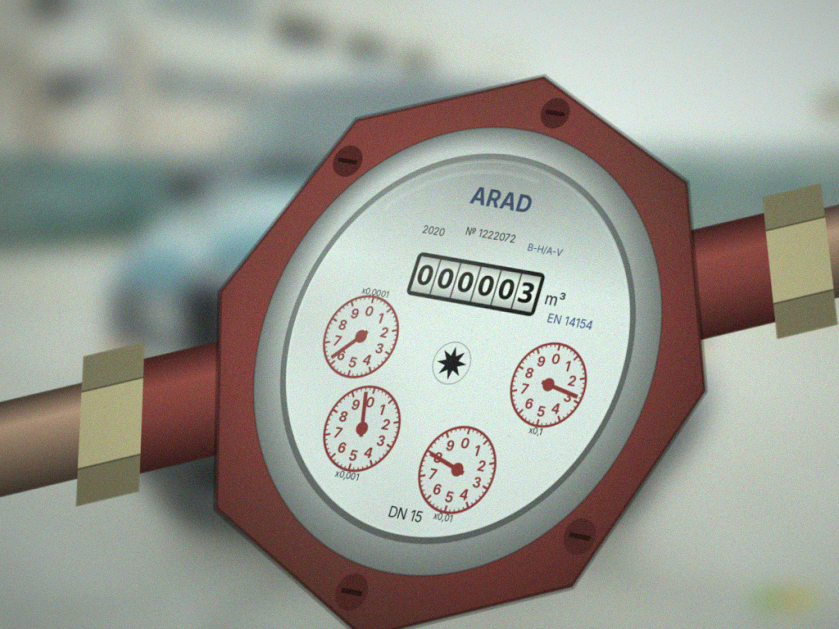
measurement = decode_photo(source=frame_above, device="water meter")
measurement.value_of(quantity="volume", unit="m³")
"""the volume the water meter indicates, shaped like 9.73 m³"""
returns 3.2796 m³
